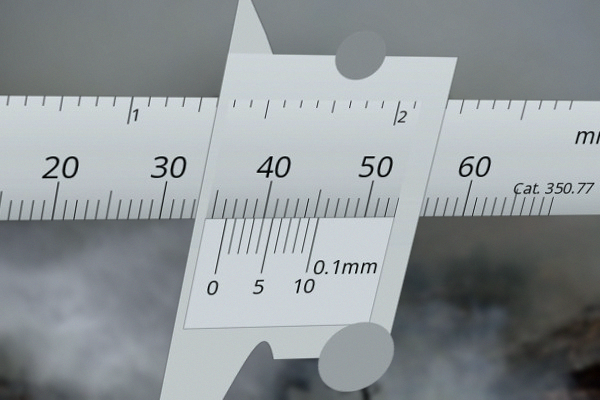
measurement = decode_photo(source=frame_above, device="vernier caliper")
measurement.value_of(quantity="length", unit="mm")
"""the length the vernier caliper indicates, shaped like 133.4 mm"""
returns 36.4 mm
